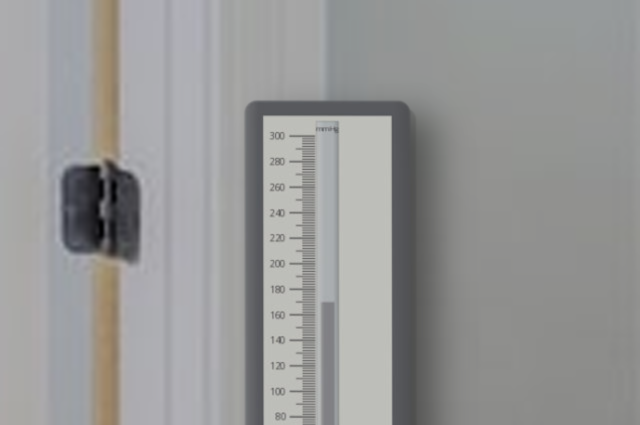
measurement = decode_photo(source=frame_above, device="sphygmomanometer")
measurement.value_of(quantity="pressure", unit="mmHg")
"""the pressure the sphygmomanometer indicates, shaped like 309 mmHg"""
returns 170 mmHg
